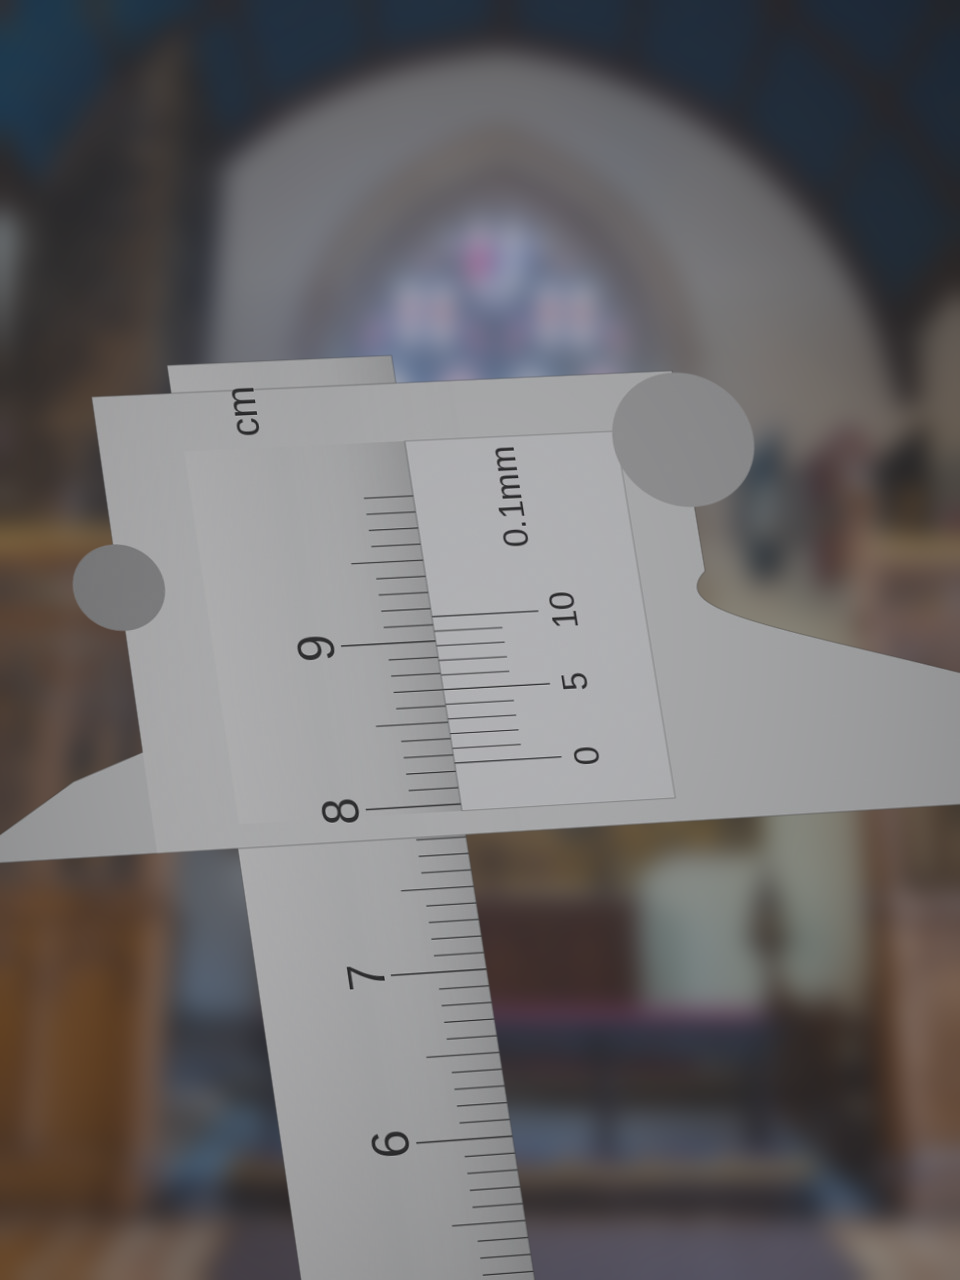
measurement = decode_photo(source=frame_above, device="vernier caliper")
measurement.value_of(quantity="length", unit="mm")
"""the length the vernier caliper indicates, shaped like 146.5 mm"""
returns 82.5 mm
